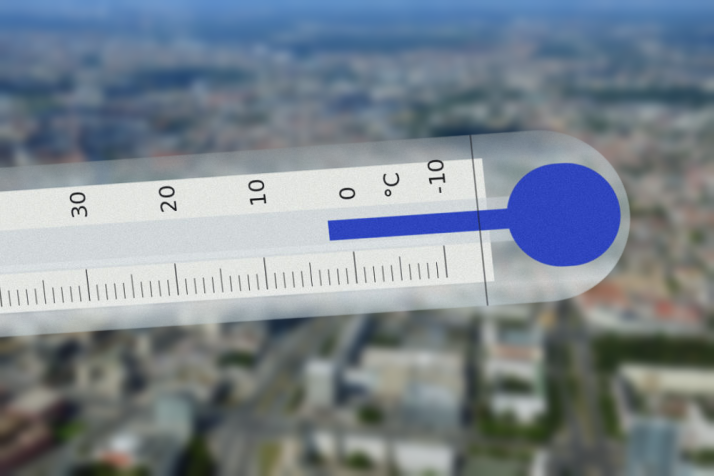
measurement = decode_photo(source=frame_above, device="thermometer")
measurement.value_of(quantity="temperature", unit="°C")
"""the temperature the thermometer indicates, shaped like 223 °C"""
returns 2.5 °C
